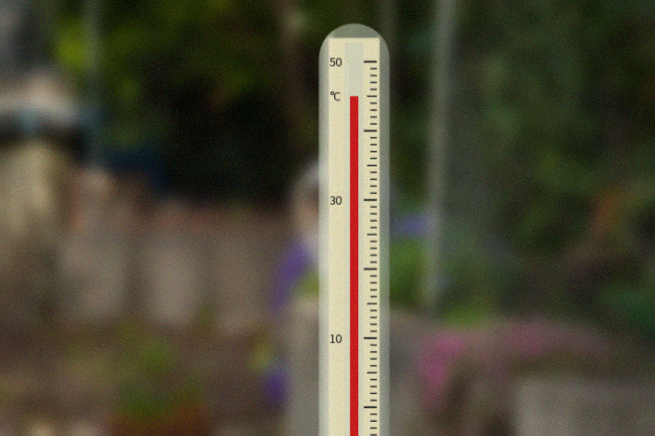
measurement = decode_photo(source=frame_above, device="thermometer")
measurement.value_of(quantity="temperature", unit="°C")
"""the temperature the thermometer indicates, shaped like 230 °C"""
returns 45 °C
